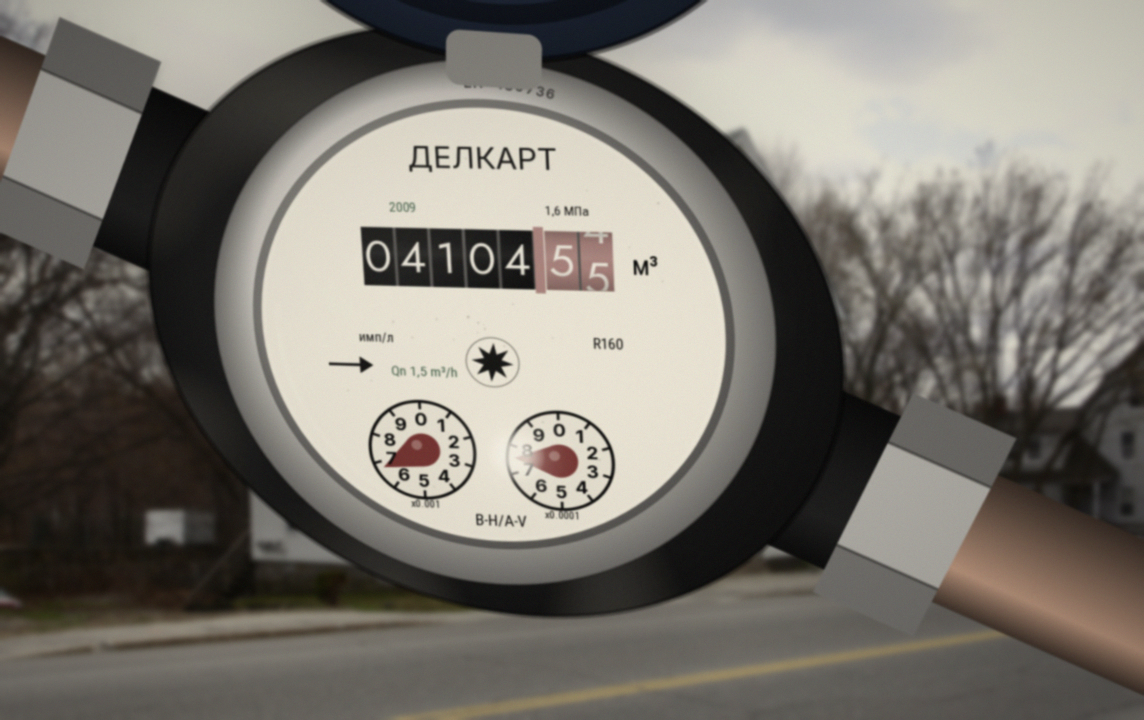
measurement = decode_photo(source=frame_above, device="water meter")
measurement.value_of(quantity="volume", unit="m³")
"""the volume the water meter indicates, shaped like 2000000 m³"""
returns 4104.5467 m³
